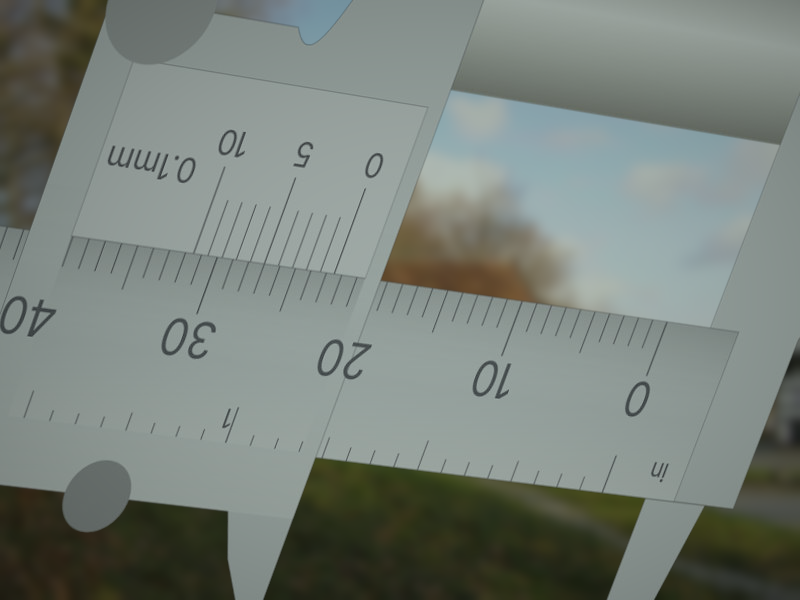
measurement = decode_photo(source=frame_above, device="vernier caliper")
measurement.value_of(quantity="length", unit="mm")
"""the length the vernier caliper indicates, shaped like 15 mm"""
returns 22.5 mm
